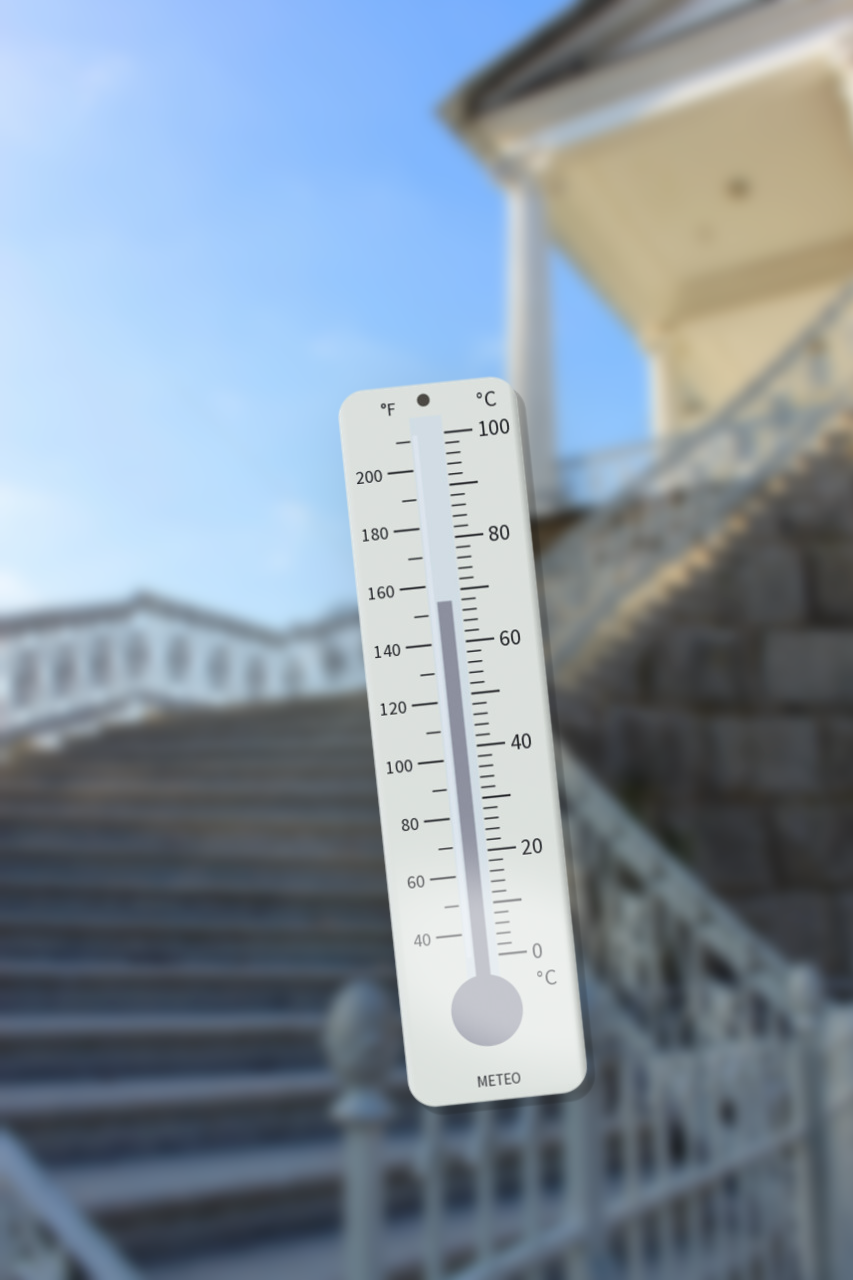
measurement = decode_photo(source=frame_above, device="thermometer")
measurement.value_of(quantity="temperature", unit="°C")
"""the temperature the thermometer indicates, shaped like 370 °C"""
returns 68 °C
